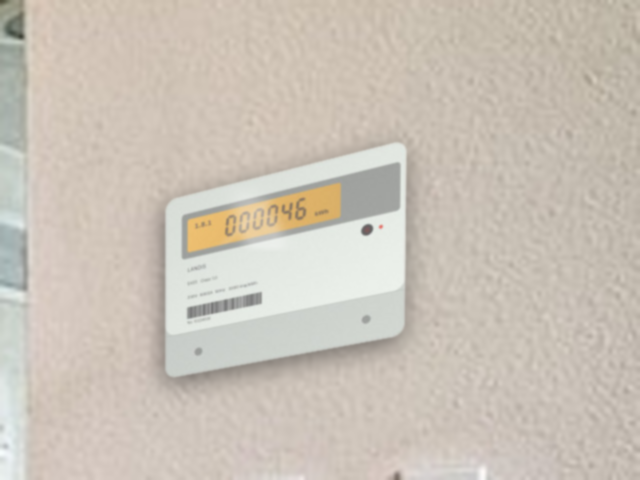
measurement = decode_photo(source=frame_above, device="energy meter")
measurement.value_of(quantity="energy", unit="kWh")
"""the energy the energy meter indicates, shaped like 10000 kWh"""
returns 46 kWh
